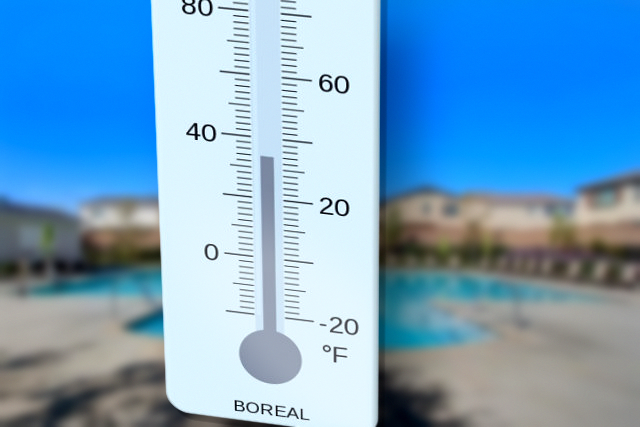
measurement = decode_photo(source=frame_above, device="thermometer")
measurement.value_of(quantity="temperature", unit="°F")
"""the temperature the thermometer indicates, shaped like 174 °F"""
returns 34 °F
